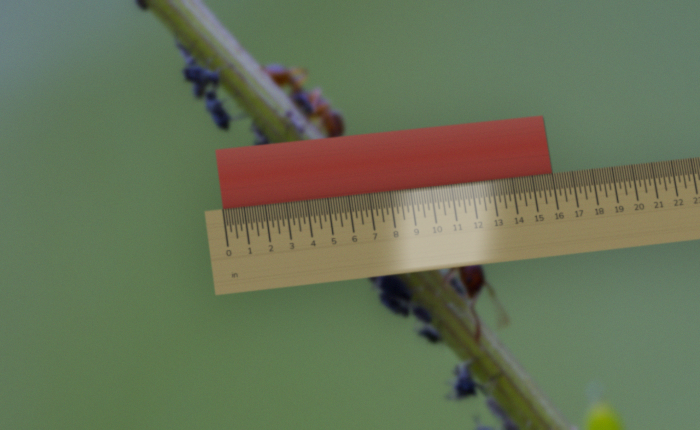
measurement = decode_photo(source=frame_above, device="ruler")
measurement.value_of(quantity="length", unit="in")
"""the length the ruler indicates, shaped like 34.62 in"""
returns 16 in
